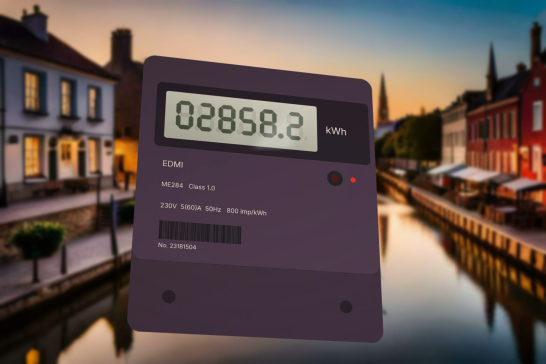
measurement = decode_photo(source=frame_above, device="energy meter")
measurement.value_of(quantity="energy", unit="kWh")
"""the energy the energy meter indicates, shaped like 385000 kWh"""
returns 2858.2 kWh
